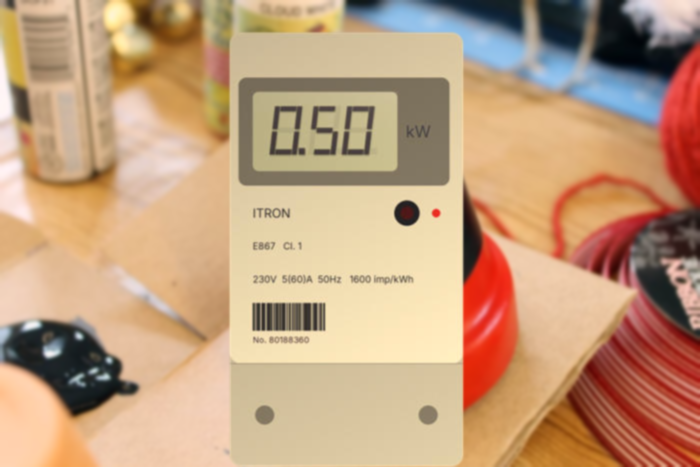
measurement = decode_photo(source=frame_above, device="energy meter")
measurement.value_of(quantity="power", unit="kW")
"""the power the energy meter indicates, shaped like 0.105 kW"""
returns 0.50 kW
